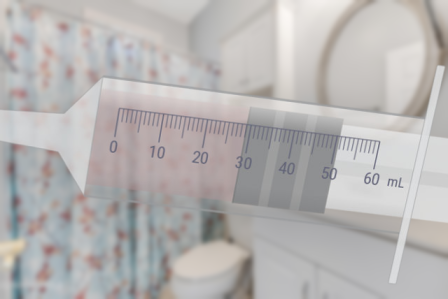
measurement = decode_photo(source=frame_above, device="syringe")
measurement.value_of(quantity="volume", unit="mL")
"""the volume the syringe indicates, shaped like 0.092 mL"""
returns 29 mL
